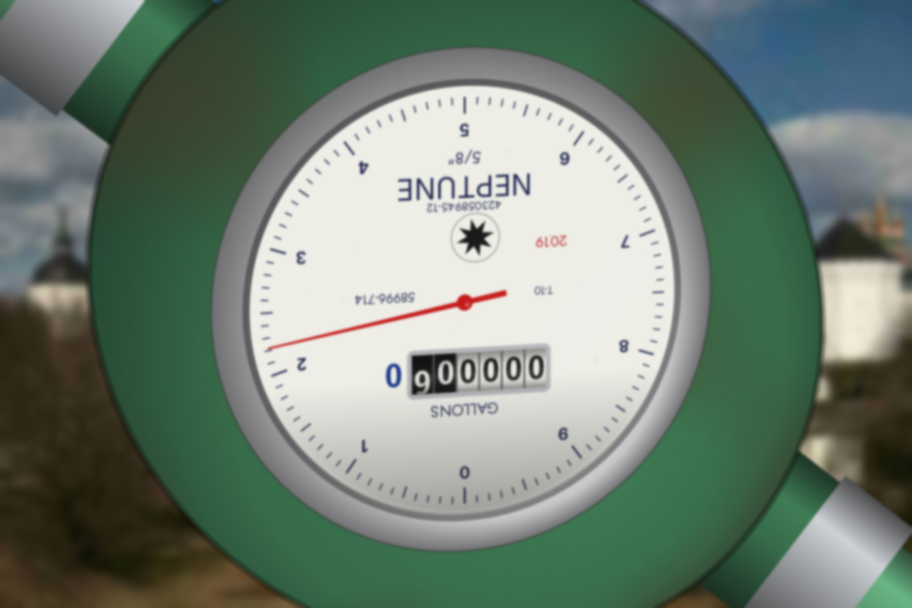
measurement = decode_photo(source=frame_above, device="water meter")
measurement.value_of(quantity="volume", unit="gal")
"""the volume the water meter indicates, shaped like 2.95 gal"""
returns 62.2 gal
